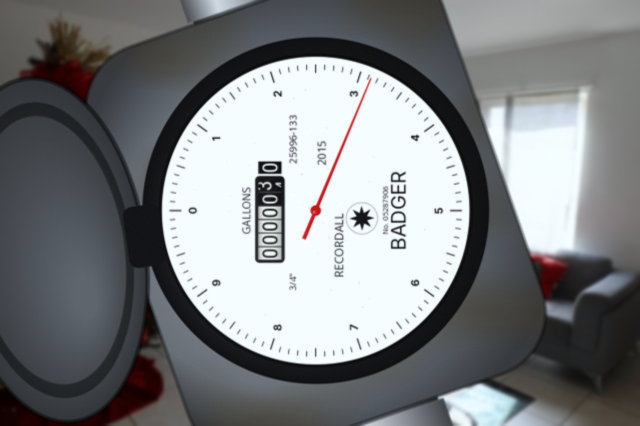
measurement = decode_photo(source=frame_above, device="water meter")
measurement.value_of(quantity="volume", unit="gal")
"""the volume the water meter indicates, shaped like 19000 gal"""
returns 33.1 gal
